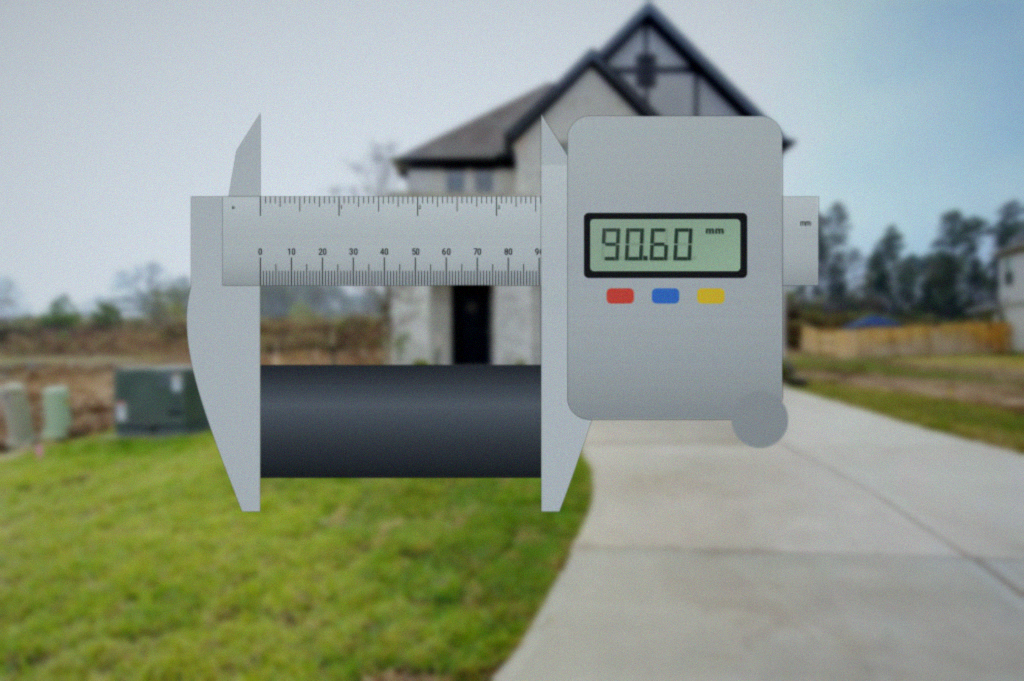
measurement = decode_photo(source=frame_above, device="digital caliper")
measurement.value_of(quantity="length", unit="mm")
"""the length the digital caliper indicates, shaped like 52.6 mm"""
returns 90.60 mm
